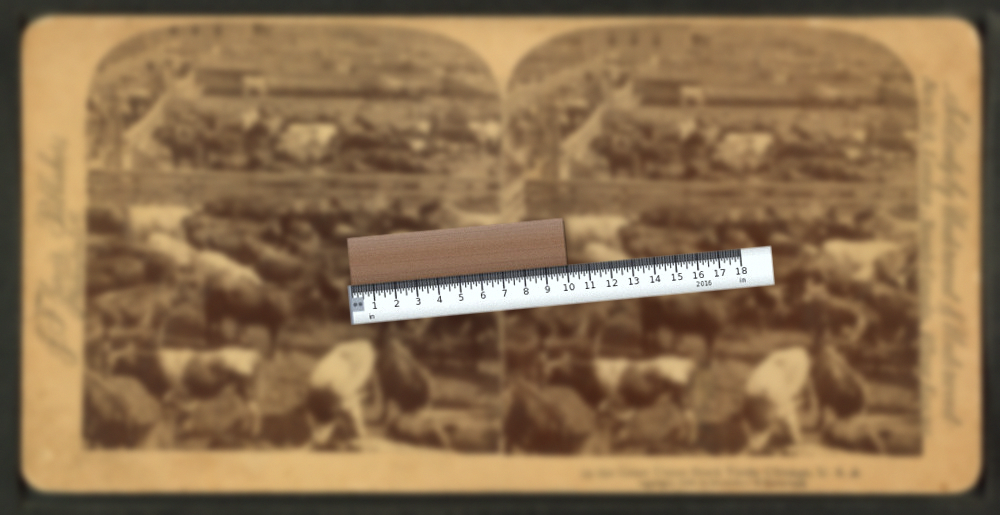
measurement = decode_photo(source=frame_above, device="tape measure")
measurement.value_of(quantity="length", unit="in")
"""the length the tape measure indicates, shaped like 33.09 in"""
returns 10 in
